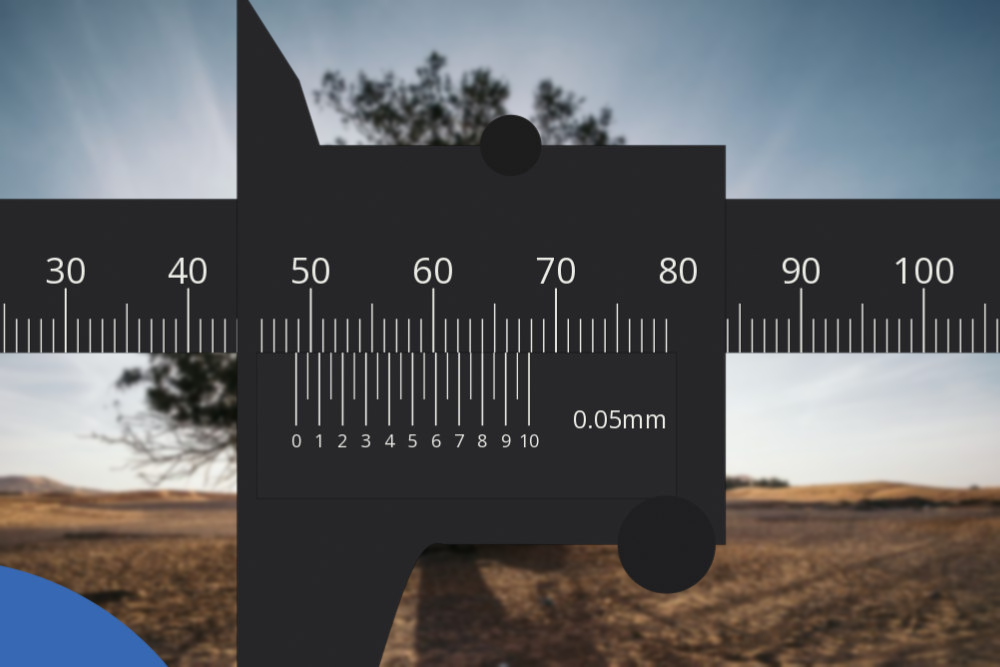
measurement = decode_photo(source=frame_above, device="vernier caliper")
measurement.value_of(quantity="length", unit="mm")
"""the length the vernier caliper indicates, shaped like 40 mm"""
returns 48.8 mm
